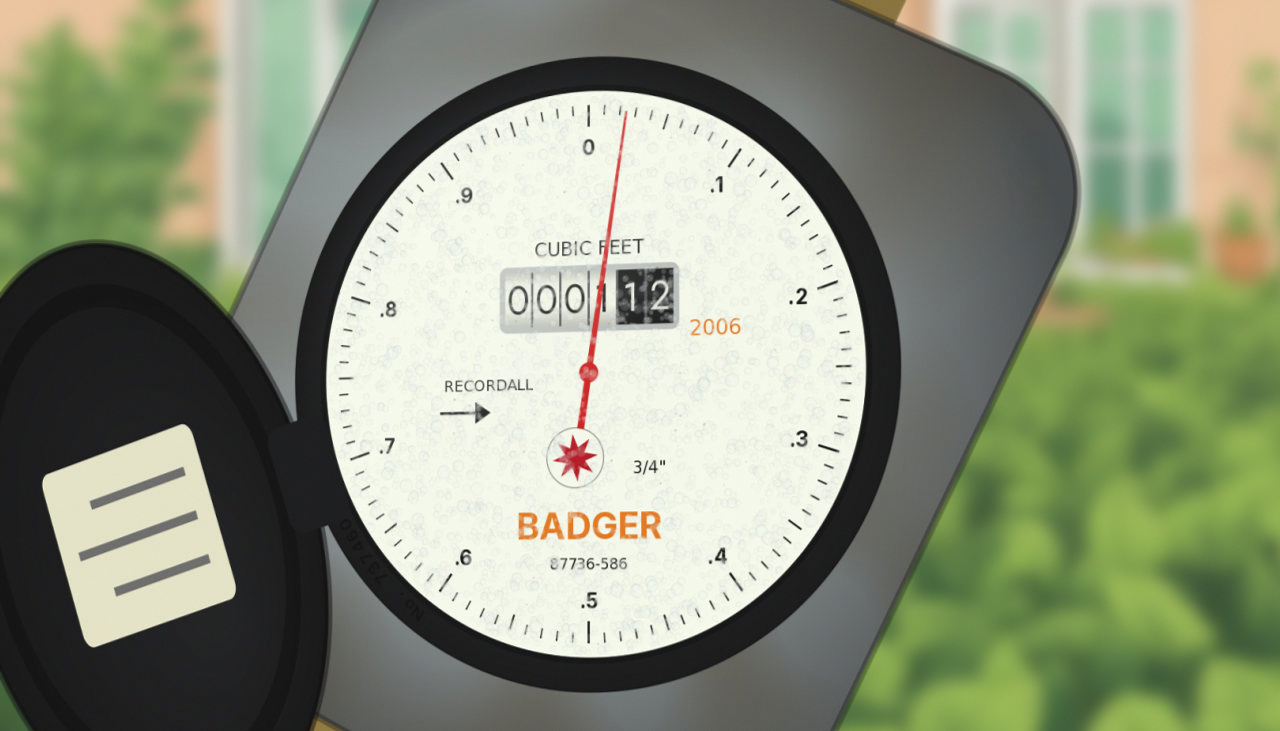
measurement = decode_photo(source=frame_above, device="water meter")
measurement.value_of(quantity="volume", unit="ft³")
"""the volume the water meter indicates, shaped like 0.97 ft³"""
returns 112.02 ft³
